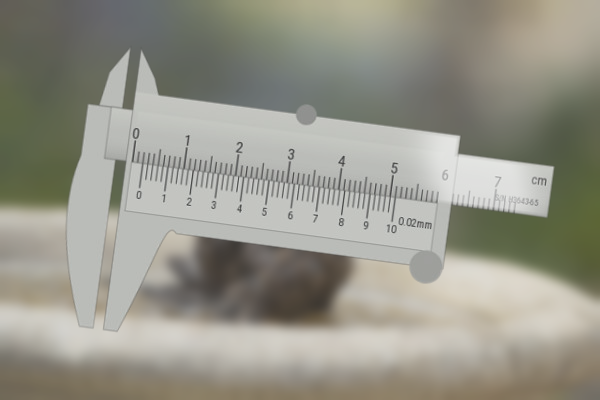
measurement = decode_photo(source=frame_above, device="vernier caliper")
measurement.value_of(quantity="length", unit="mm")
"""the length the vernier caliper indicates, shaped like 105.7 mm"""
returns 2.0 mm
